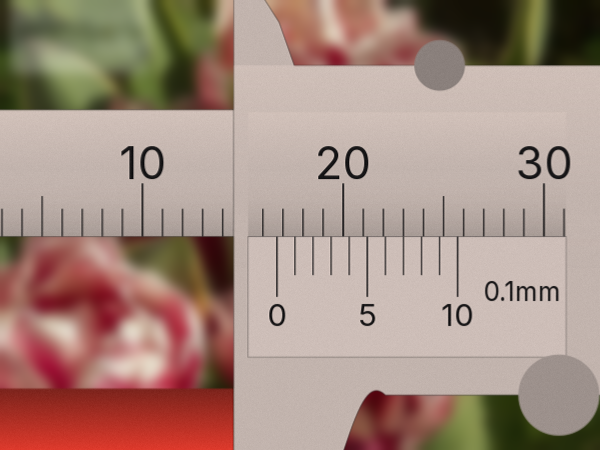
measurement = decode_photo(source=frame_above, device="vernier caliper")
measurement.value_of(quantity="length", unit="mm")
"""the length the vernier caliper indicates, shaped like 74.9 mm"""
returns 16.7 mm
